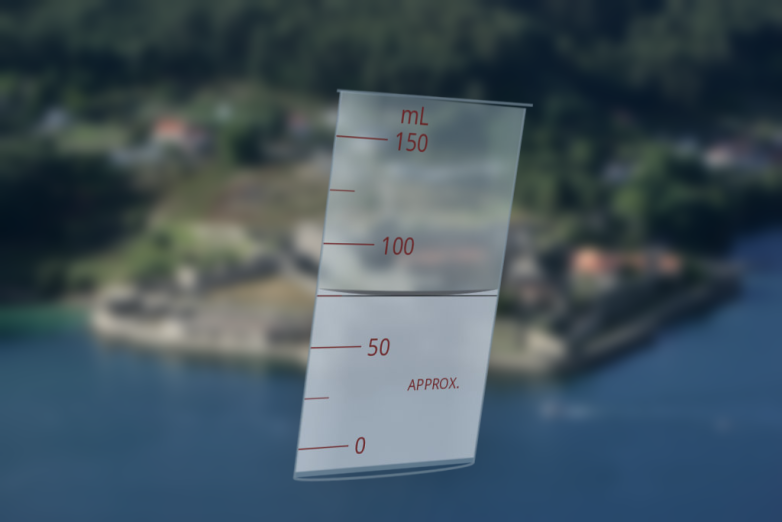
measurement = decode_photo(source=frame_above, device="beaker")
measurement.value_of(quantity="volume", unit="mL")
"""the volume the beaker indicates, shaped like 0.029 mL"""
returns 75 mL
